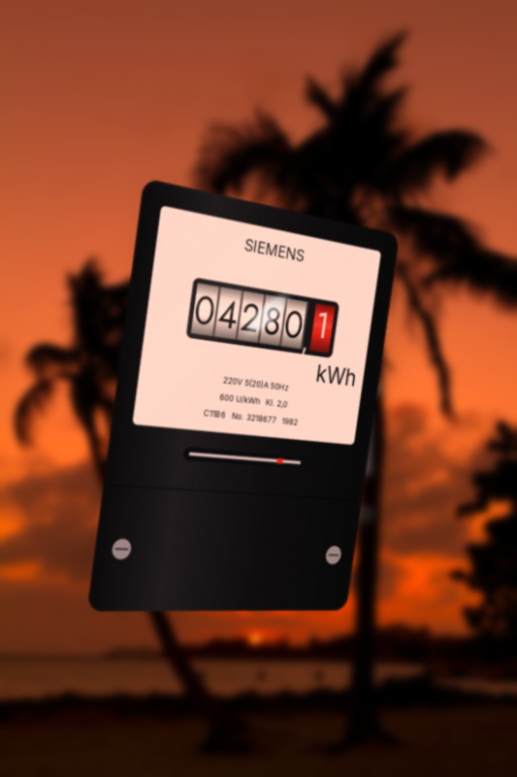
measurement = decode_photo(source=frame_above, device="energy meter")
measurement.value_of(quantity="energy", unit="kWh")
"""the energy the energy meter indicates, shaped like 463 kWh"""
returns 4280.1 kWh
